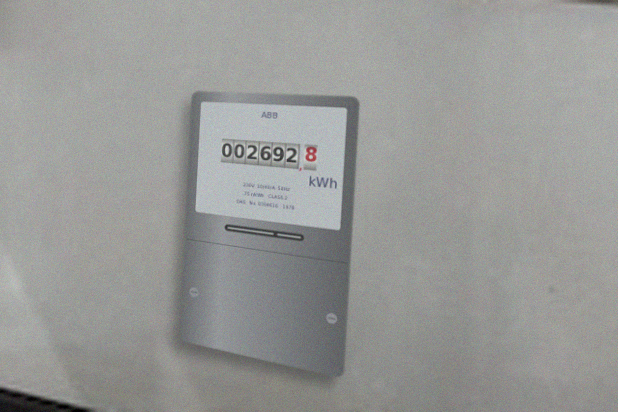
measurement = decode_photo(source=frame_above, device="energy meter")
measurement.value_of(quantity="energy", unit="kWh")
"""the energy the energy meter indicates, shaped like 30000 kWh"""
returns 2692.8 kWh
